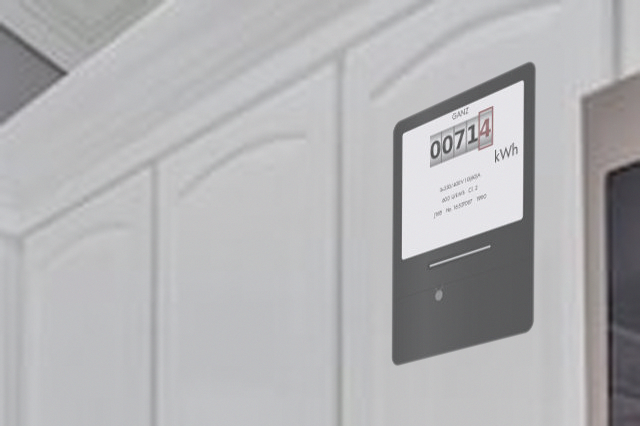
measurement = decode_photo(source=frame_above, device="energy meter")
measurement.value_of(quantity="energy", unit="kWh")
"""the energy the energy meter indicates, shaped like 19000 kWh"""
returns 71.4 kWh
